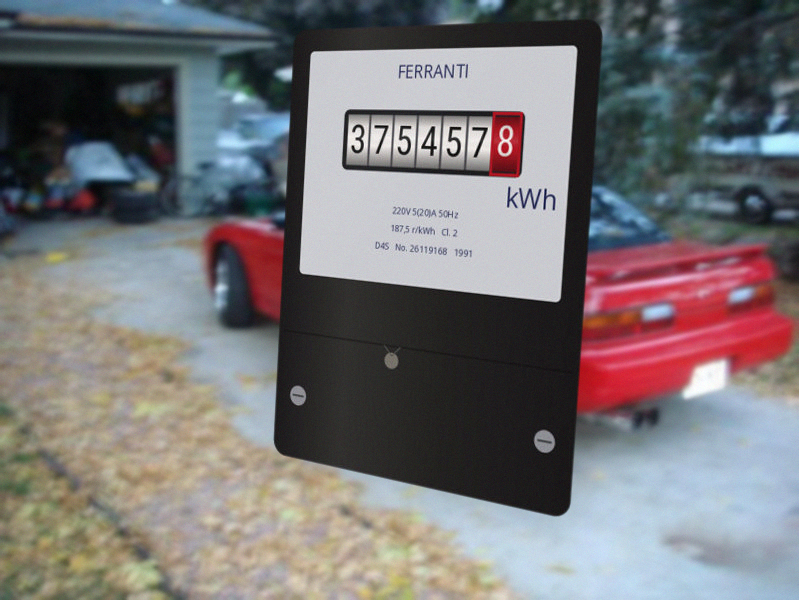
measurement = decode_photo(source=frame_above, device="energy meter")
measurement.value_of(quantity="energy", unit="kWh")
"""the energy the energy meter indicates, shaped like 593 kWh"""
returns 375457.8 kWh
